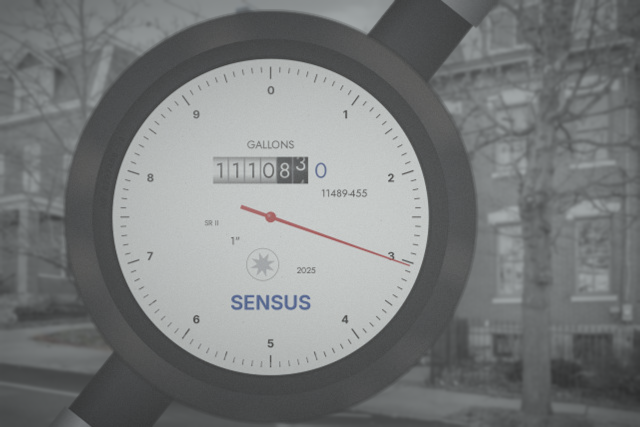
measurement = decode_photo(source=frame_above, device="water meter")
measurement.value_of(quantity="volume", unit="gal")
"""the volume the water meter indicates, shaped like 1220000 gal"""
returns 1110833.0 gal
